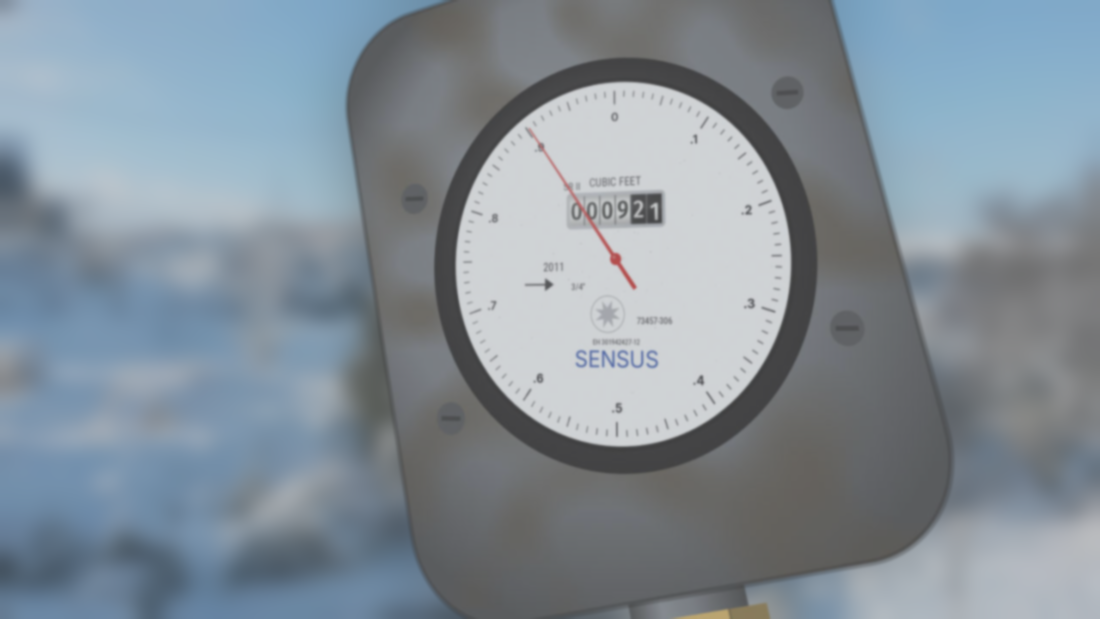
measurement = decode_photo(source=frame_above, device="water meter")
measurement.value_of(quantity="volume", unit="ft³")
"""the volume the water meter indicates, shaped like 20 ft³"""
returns 920.90 ft³
